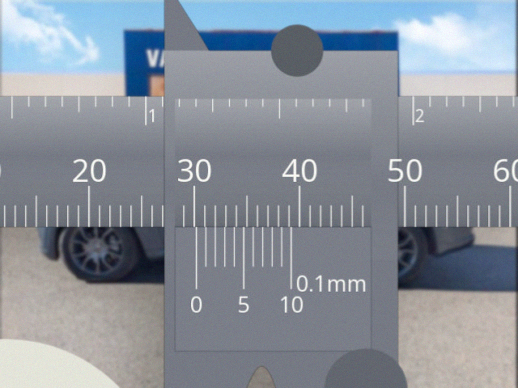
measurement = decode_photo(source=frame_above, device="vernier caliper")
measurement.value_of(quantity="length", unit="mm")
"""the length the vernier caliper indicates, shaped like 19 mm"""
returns 30.2 mm
